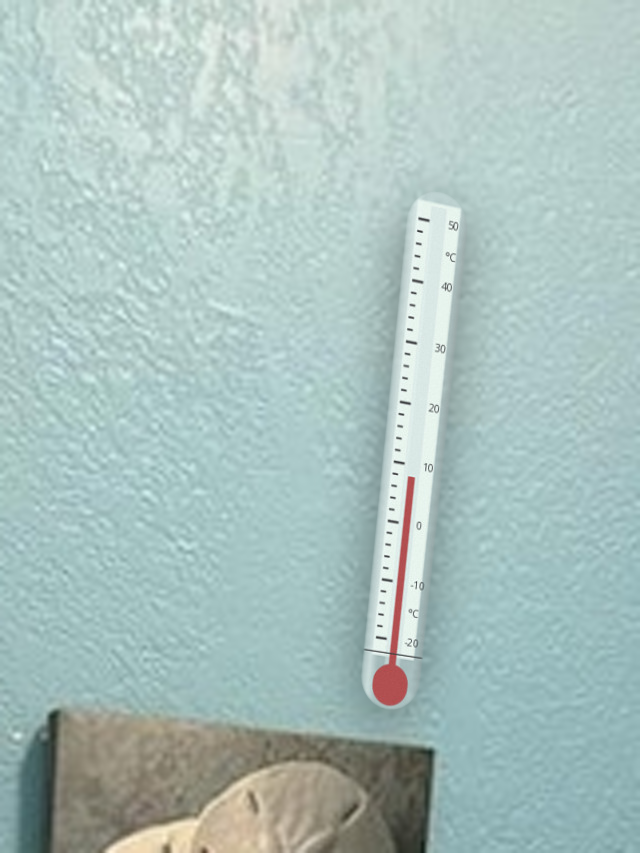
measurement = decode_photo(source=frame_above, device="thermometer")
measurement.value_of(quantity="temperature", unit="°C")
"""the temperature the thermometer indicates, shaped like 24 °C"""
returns 8 °C
